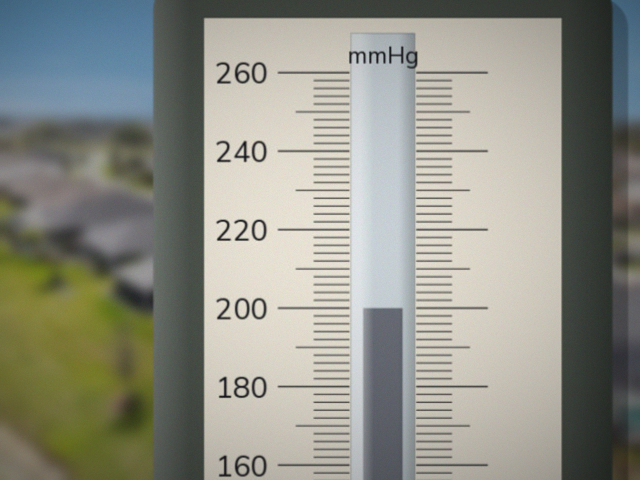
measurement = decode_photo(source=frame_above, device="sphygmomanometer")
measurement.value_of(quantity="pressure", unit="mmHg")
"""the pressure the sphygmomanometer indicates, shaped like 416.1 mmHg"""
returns 200 mmHg
